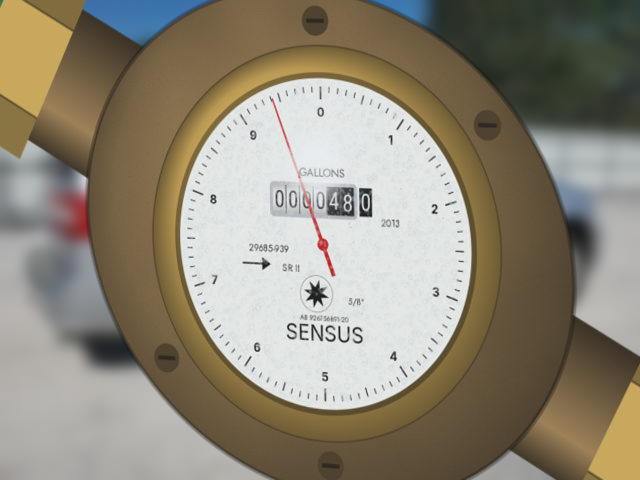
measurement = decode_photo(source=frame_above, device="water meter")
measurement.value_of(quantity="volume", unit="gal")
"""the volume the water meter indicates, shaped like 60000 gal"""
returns 479.4 gal
